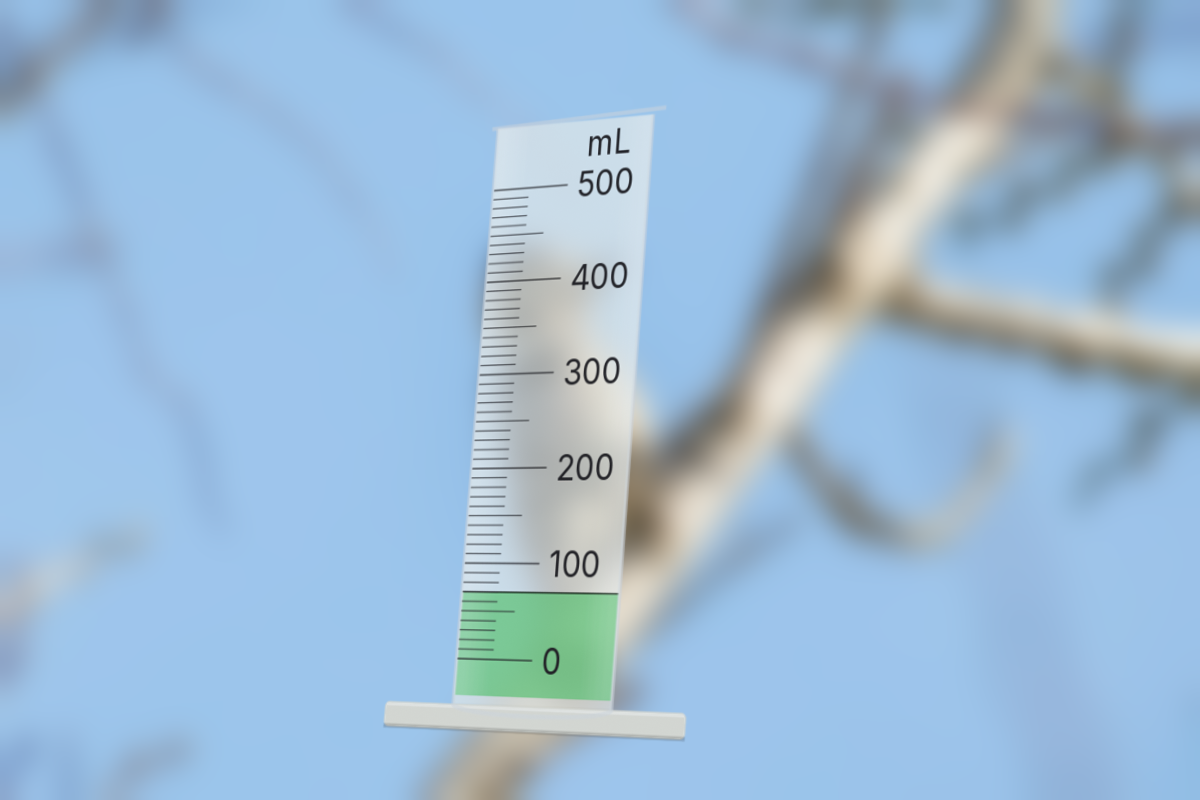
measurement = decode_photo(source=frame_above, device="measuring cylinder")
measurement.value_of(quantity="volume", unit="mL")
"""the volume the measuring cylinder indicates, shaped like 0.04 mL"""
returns 70 mL
